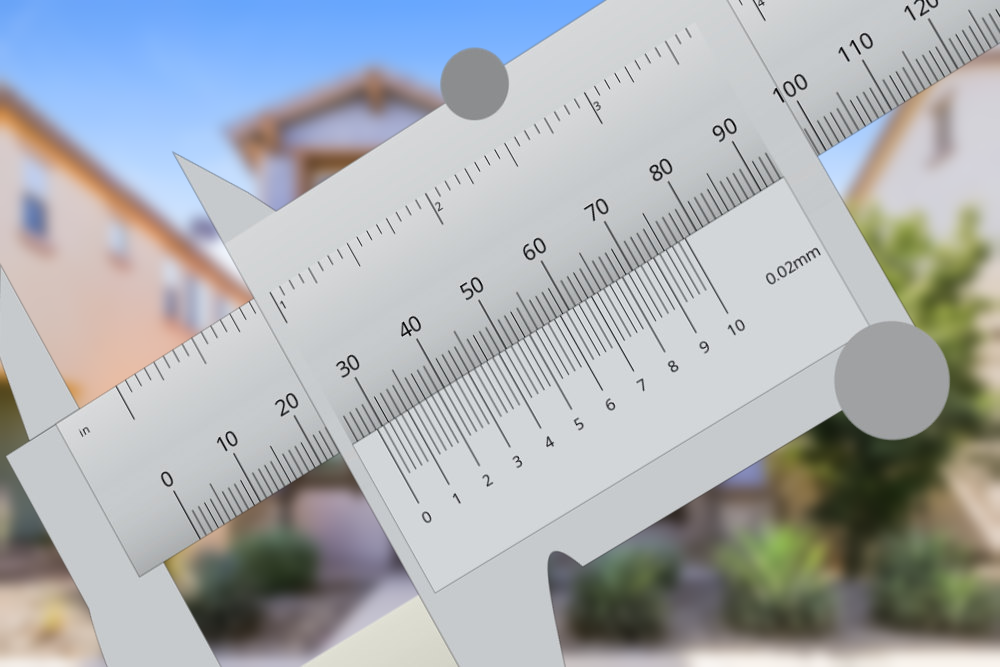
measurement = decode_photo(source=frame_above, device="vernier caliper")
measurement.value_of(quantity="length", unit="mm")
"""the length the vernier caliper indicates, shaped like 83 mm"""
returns 29.2 mm
